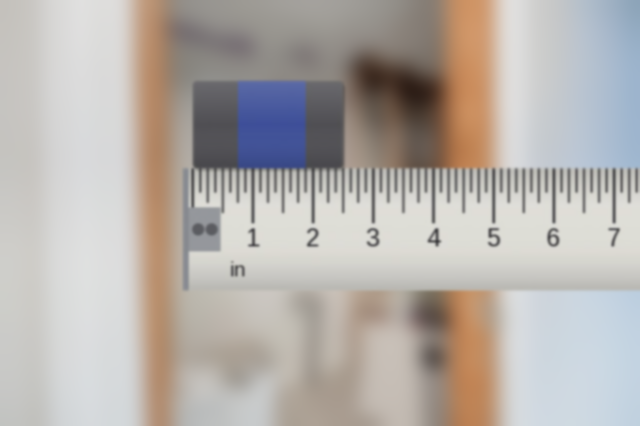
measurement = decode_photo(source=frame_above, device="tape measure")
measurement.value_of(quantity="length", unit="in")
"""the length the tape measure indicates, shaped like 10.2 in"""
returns 2.5 in
